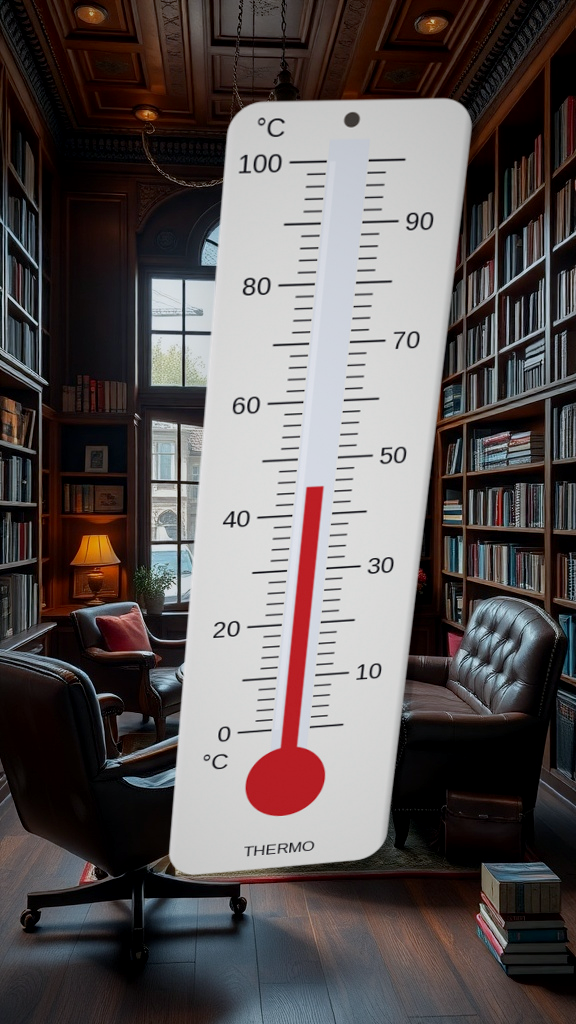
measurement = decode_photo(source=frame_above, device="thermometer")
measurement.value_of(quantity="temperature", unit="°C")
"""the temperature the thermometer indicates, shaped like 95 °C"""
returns 45 °C
